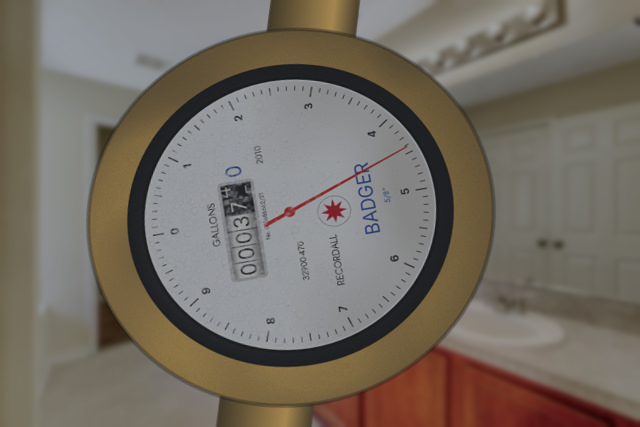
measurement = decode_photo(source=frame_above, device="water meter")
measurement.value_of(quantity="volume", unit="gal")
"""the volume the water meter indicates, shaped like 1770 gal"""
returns 3744.4 gal
